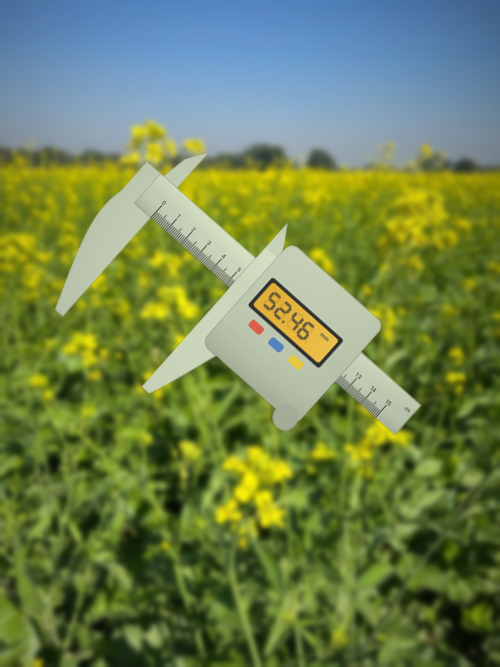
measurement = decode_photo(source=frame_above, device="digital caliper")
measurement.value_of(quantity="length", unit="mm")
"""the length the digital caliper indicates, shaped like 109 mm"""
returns 52.46 mm
